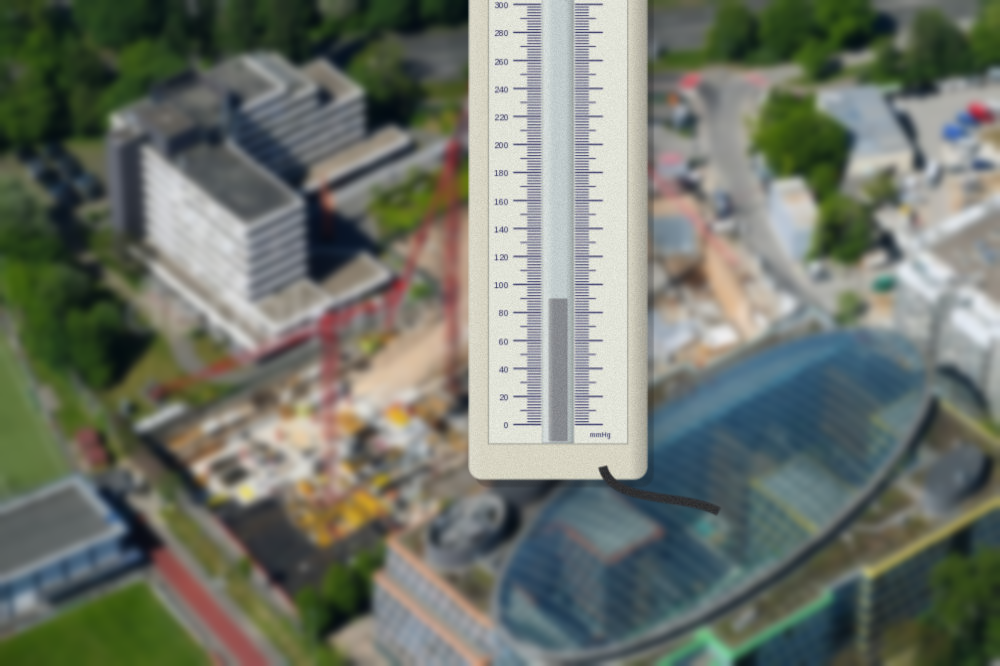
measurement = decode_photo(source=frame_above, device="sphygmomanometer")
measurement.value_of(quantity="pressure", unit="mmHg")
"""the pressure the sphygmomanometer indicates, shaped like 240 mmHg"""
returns 90 mmHg
